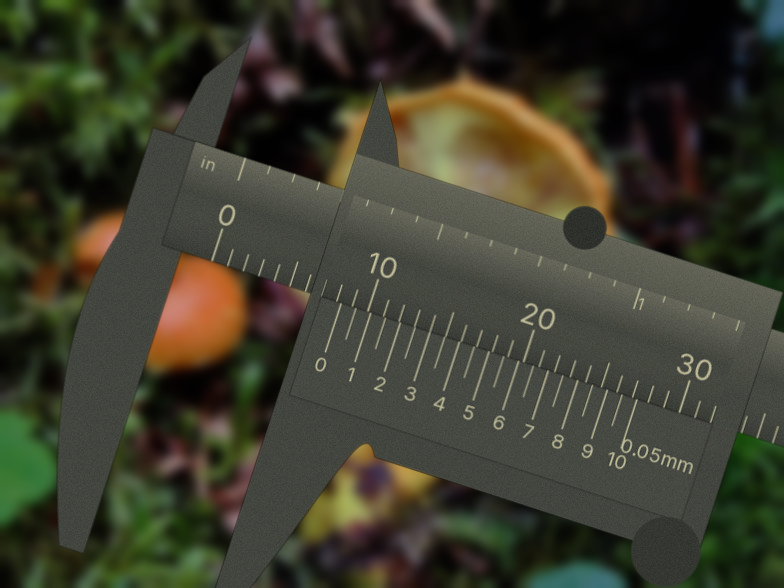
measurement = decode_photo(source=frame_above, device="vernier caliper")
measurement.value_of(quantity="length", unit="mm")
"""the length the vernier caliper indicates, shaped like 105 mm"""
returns 8.3 mm
